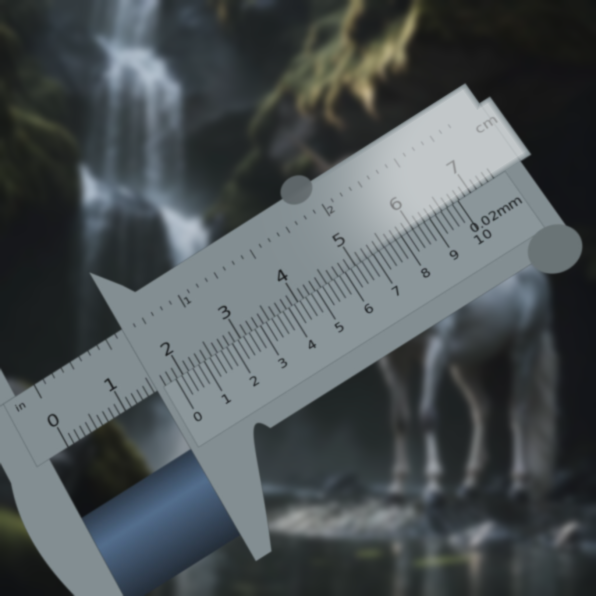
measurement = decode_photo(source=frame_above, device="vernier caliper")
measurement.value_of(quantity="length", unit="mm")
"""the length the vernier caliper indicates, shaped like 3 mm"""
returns 18.8 mm
